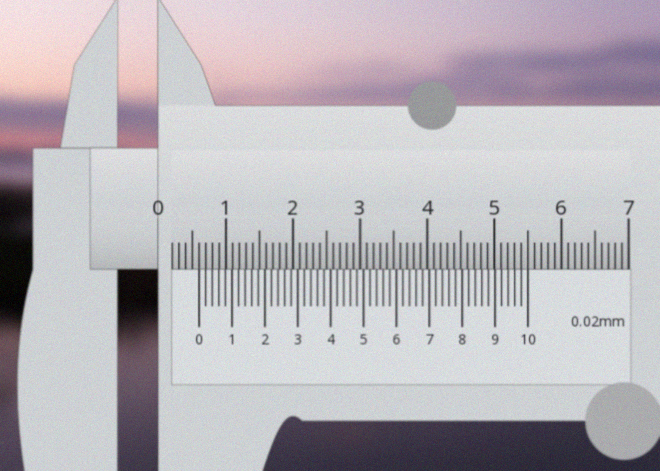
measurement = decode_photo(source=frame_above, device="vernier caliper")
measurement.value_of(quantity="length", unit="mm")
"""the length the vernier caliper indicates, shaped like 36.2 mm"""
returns 6.0 mm
